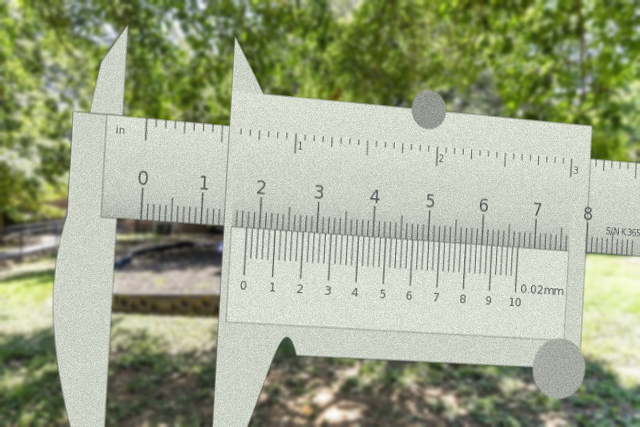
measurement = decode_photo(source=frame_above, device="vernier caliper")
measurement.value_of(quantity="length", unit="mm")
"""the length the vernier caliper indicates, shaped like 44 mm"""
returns 17.8 mm
